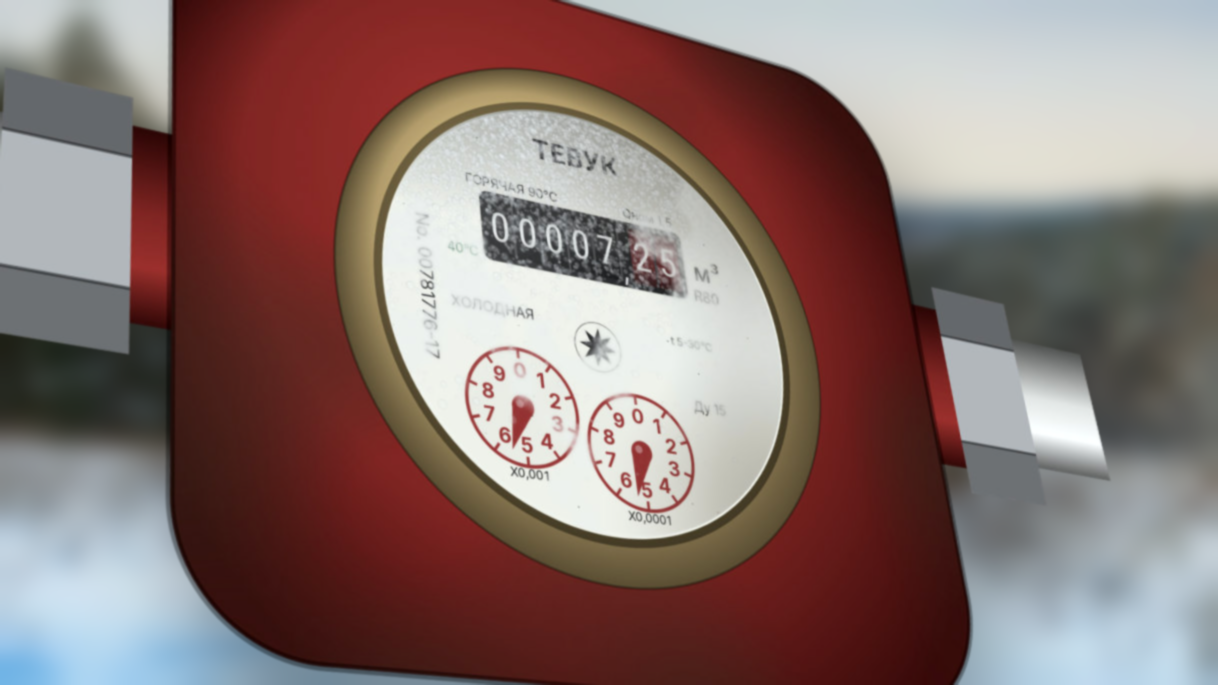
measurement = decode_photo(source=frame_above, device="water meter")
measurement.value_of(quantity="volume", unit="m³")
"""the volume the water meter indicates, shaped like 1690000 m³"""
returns 7.2555 m³
